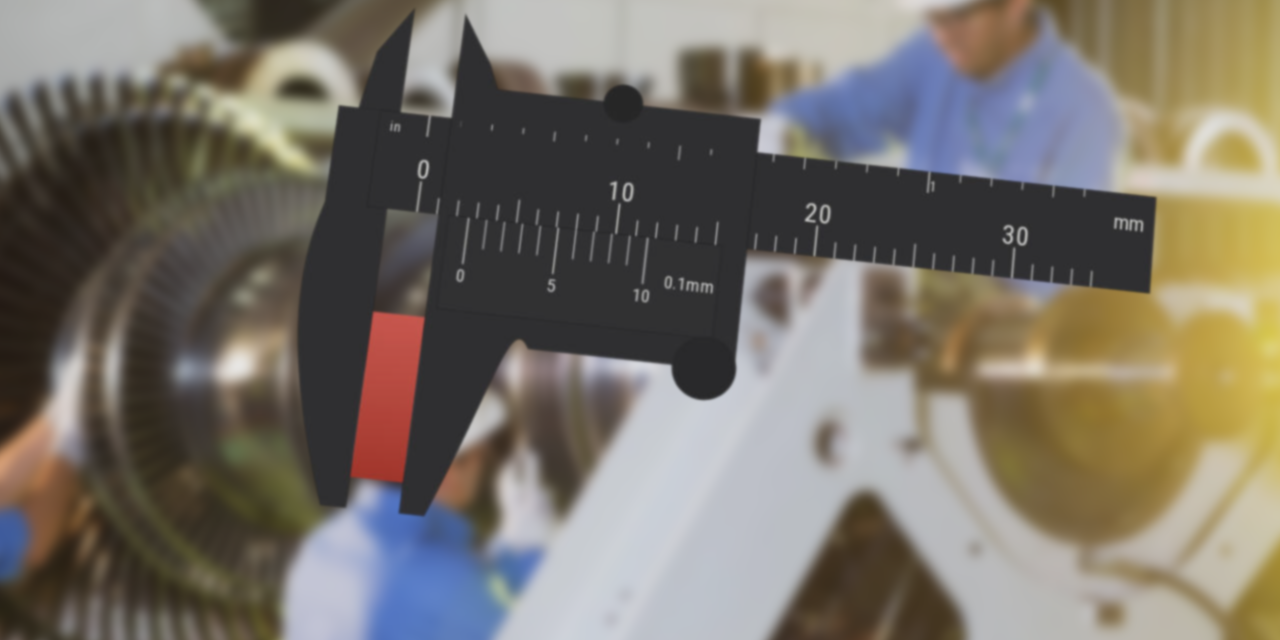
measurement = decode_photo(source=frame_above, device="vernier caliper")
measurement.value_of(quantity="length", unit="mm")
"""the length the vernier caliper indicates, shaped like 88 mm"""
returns 2.6 mm
